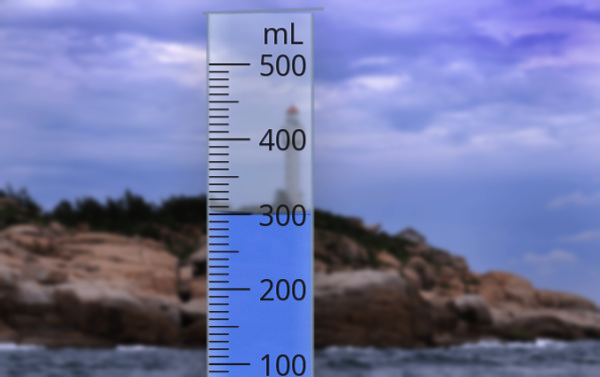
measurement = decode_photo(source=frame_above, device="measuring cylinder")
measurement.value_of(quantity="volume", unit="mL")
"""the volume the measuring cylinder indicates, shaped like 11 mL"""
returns 300 mL
